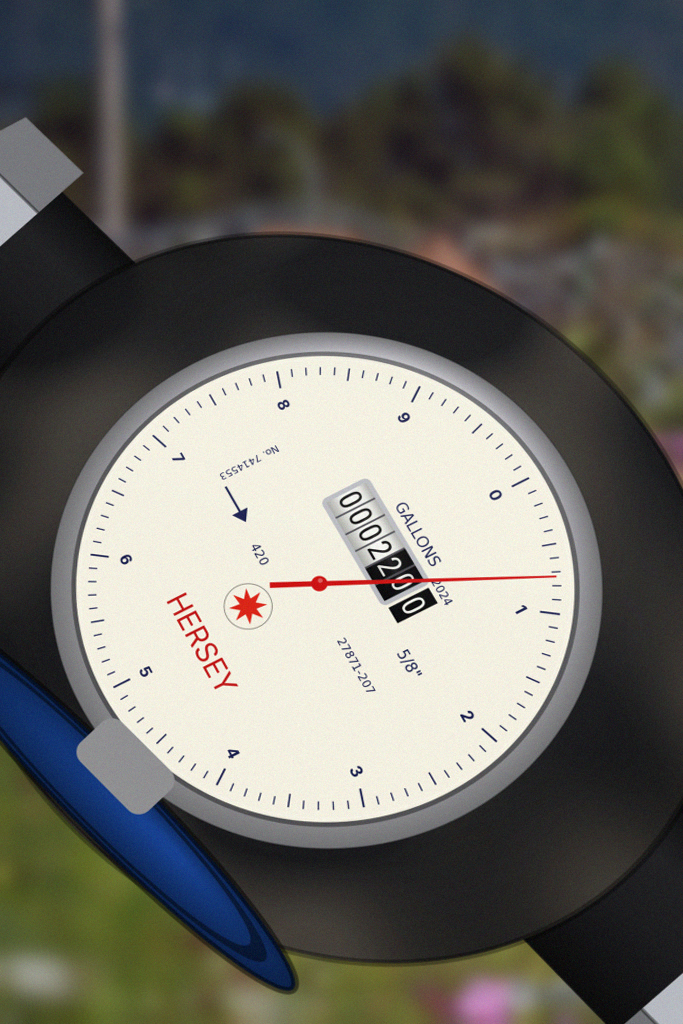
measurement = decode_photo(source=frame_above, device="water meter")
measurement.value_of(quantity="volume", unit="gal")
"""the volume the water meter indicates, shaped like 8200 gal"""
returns 2200.7 gal
